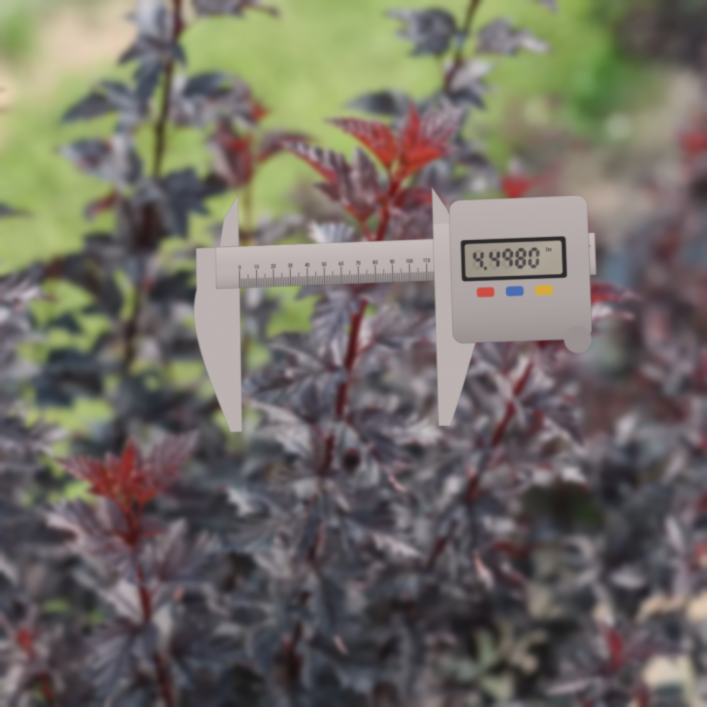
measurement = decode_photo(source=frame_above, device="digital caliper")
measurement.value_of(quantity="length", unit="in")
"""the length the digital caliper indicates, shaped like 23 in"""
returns 4.4980 in
